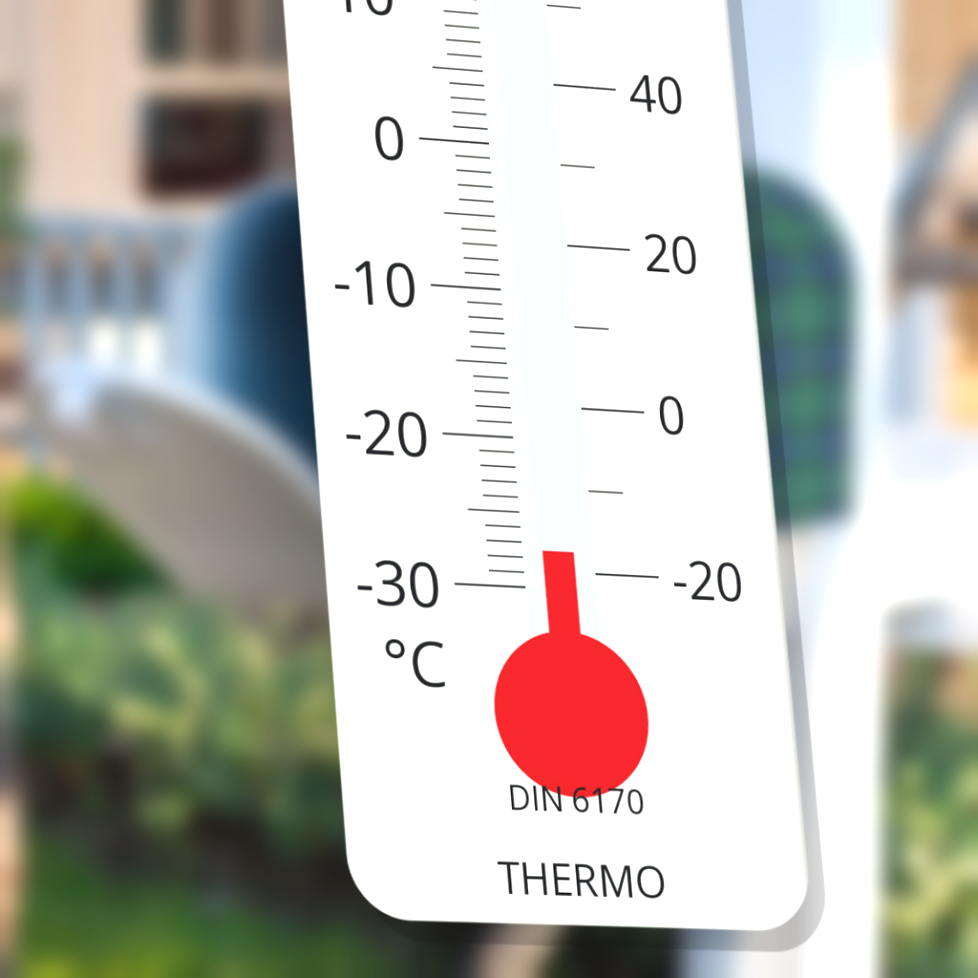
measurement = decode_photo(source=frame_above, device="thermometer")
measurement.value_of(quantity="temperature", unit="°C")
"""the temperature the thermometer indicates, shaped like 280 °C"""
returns -27.5 °C
